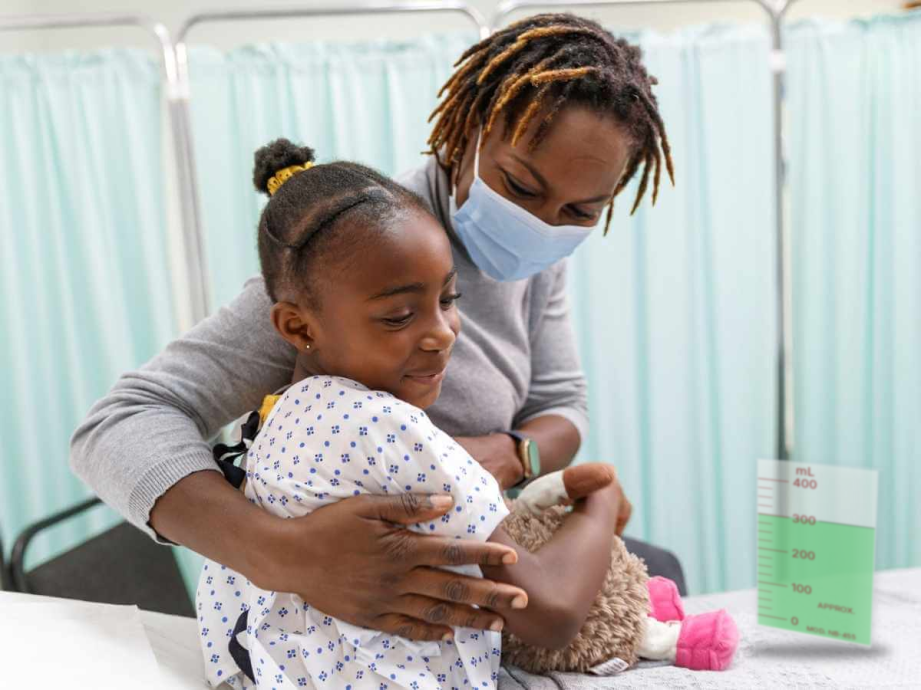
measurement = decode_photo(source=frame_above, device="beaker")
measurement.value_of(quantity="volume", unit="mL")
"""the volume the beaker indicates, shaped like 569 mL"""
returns 300 mL
